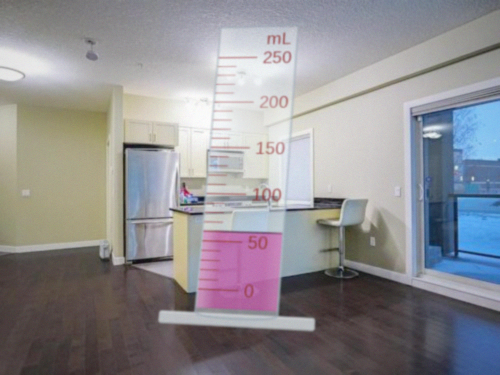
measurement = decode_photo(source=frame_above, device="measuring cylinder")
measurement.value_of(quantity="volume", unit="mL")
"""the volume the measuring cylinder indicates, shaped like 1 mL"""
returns 60 mL
